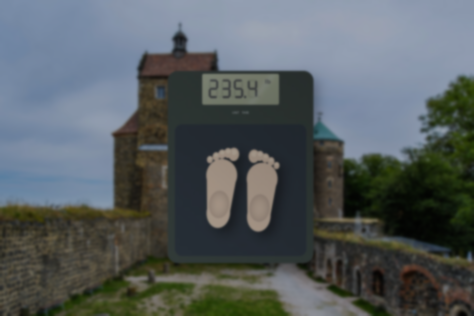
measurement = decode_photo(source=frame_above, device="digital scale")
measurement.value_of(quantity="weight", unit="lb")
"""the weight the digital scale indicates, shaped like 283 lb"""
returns 235.4 lb
